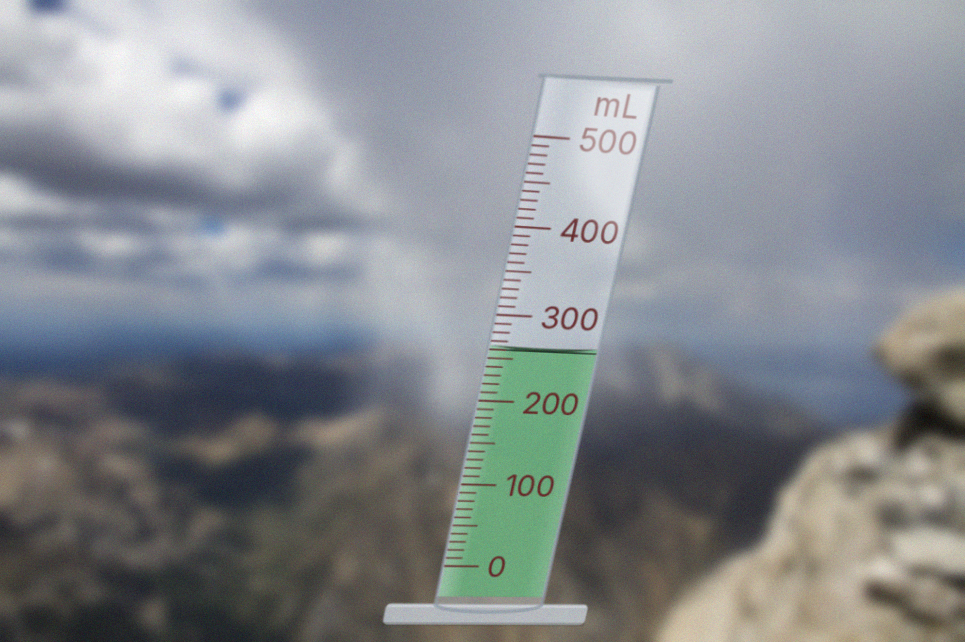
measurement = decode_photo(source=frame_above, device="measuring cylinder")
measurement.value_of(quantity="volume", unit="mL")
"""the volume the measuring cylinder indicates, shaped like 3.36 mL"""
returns 260 mL
